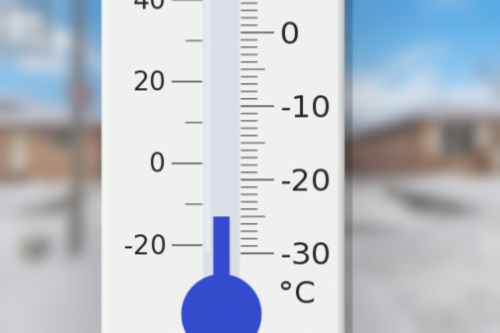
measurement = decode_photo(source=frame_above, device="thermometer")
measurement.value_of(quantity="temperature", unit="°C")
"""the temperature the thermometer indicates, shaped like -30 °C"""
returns -25 °C
